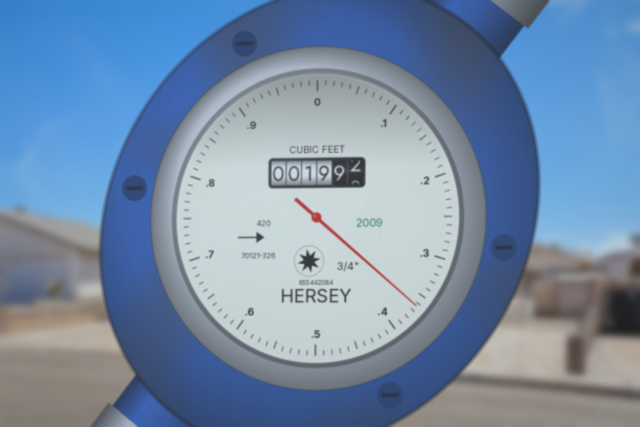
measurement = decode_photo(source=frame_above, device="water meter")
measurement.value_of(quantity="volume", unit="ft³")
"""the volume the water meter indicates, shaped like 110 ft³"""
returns 1992.36 ft³
